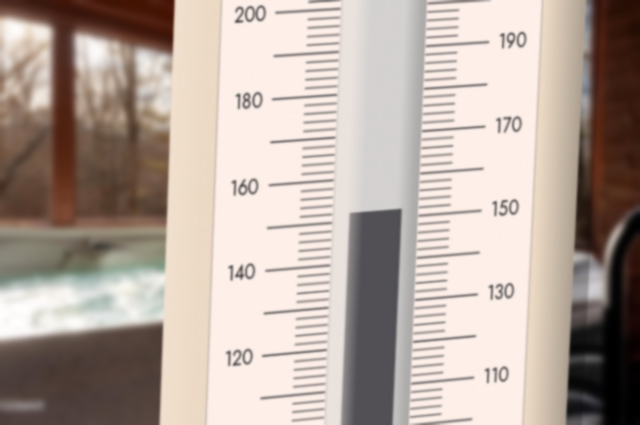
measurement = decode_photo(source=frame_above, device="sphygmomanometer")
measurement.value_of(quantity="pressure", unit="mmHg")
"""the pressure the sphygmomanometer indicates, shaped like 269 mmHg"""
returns 152 mmHg
